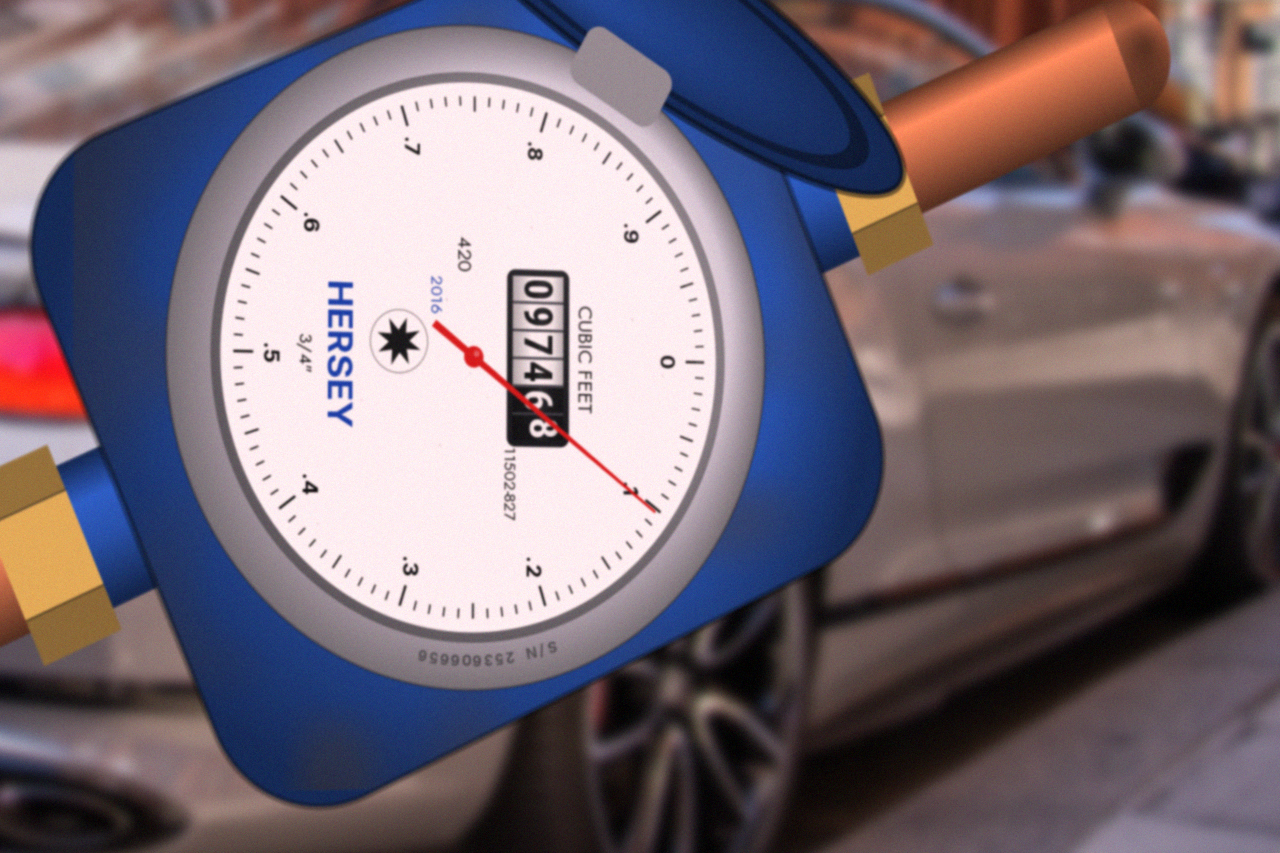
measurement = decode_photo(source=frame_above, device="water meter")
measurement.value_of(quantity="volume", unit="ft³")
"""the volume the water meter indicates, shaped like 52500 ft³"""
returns 97468.10 ft³
